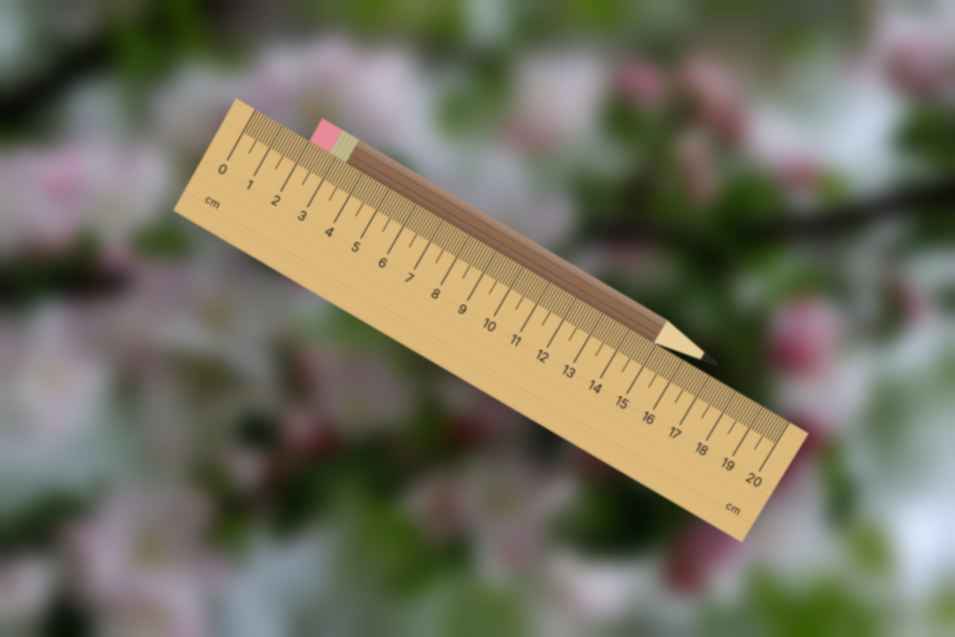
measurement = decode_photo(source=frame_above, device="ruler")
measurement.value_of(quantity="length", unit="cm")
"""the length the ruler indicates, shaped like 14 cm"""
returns 15 cm
